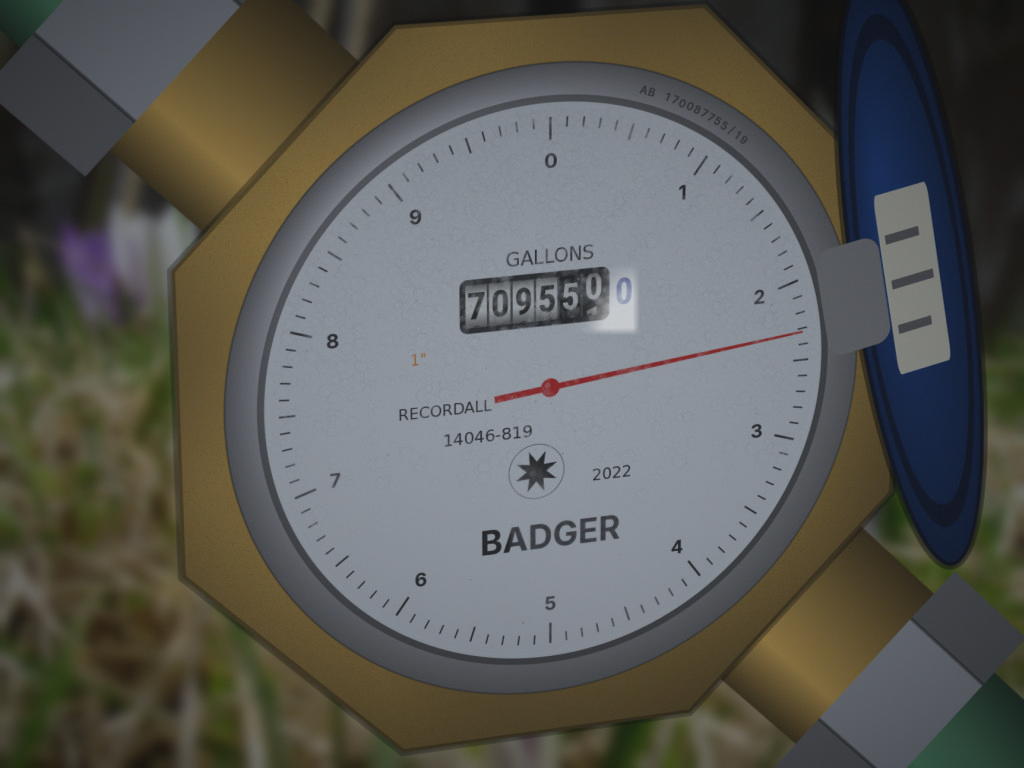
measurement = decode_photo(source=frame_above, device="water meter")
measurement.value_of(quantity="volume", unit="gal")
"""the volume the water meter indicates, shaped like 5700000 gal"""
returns 7095502.3 gal
